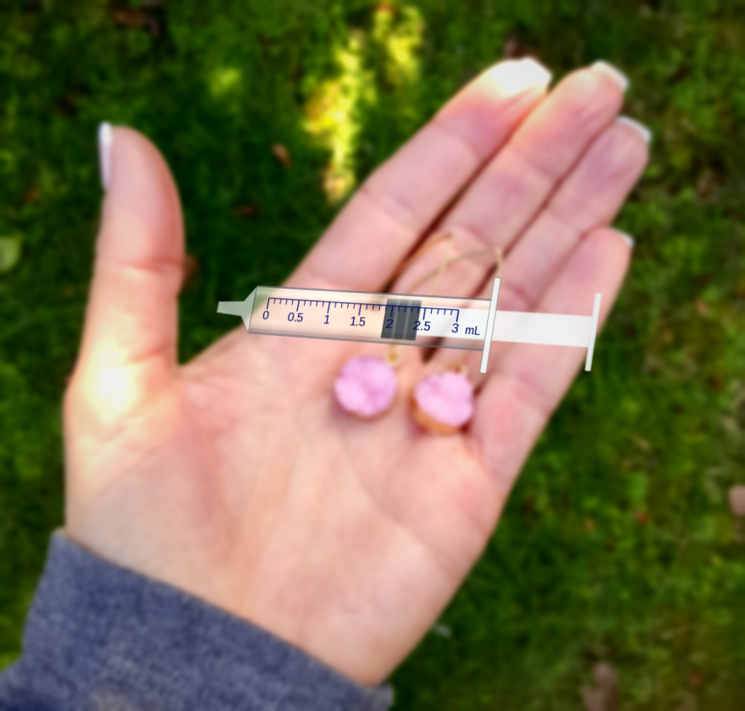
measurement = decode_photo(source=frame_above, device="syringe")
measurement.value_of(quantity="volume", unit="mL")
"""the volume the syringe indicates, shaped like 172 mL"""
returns 1.9 mL
